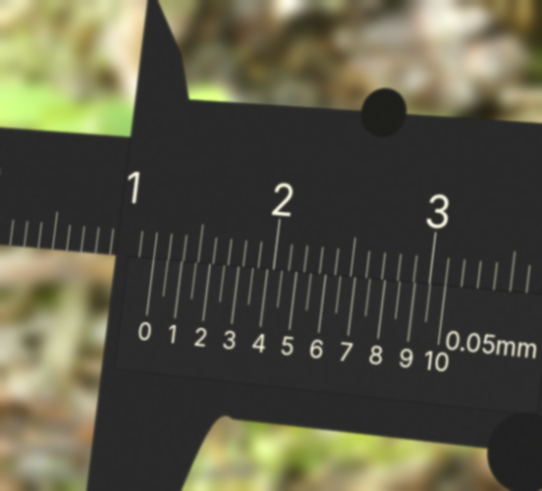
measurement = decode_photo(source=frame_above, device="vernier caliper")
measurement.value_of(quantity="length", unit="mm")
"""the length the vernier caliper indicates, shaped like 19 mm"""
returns 12.0 mm
